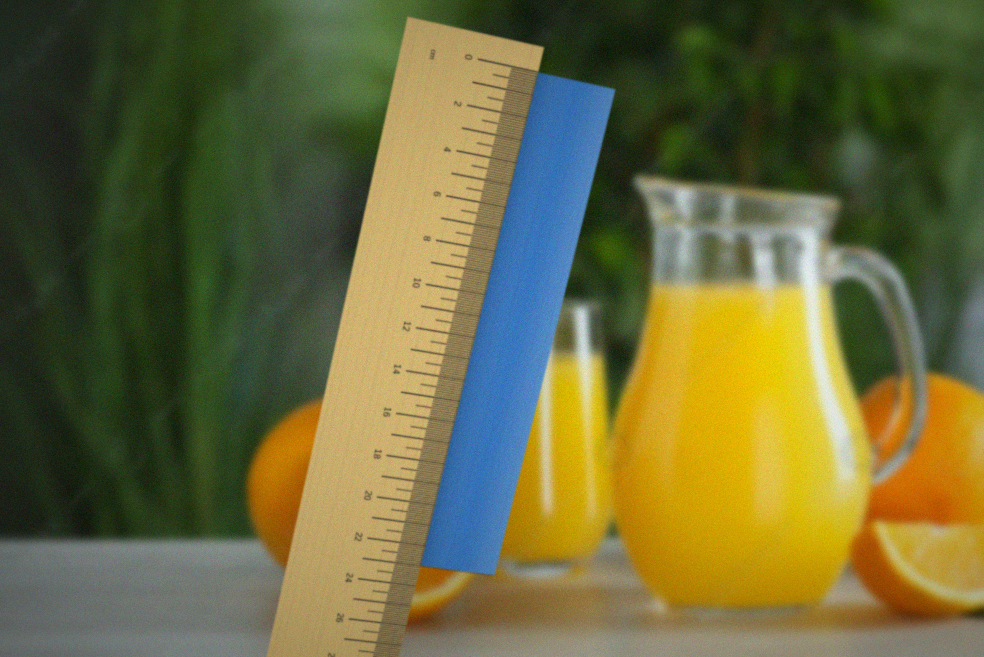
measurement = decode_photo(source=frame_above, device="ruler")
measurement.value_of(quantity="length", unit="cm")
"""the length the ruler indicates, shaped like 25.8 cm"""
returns 23 cm
